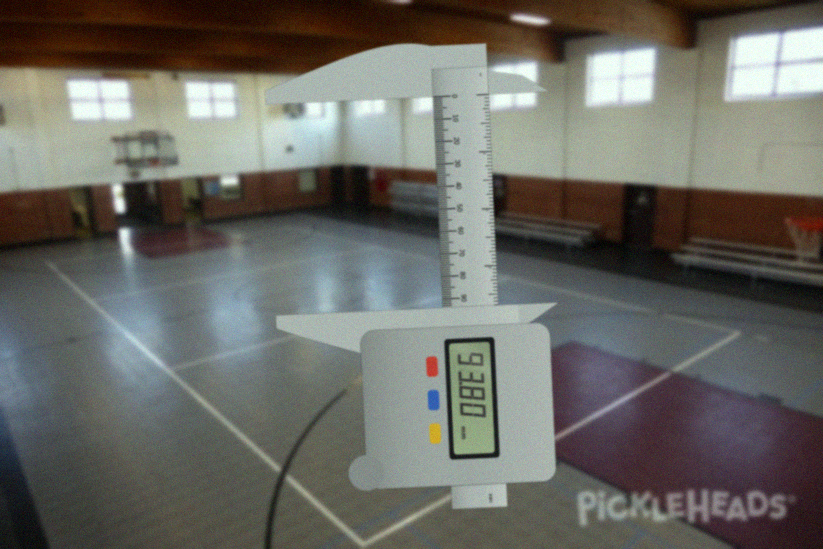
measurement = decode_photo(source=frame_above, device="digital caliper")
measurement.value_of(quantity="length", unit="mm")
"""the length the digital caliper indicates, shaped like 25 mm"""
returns 93.80 mm
